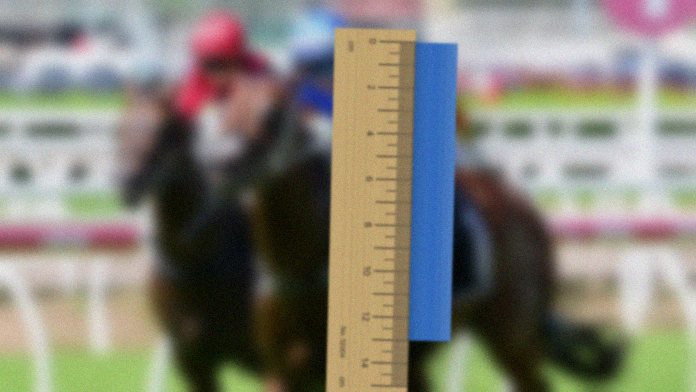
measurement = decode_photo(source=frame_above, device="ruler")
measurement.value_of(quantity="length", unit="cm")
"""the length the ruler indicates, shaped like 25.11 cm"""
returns 13 cm
